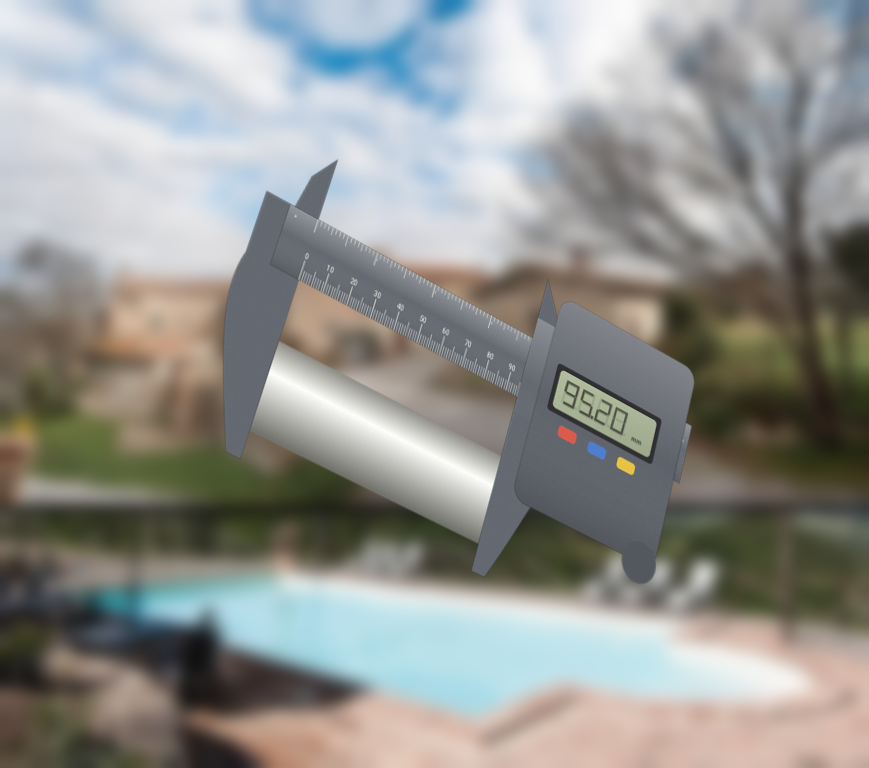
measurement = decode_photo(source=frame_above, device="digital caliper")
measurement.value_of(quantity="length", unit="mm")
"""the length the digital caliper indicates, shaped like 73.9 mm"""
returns 95.20 mm
